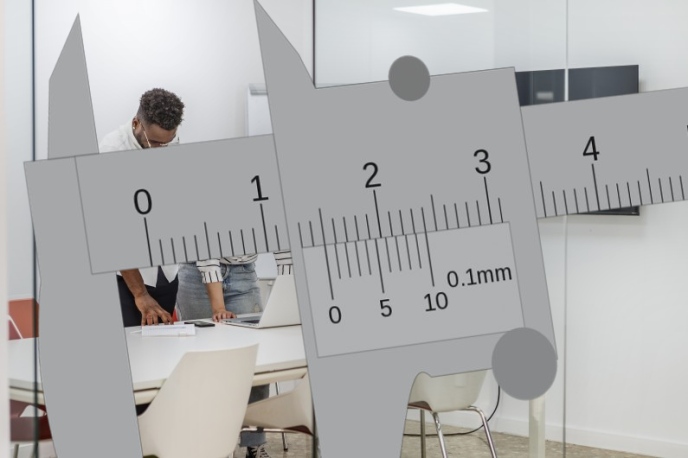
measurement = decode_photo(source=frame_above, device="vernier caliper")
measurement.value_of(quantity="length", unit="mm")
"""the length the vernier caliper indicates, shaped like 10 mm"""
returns 15.0 mm
